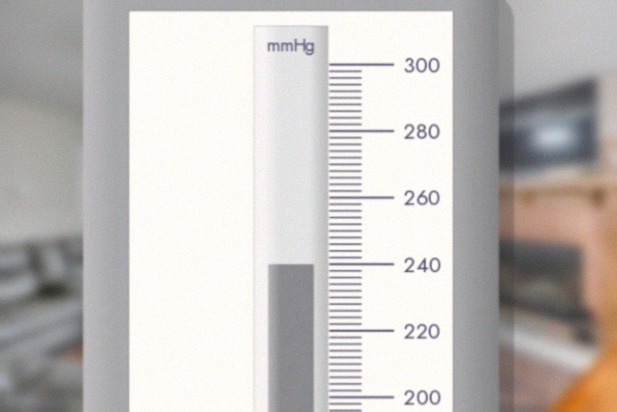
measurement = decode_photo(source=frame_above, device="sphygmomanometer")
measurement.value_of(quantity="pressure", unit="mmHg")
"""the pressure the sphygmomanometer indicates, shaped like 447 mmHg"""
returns 240 mmHg
